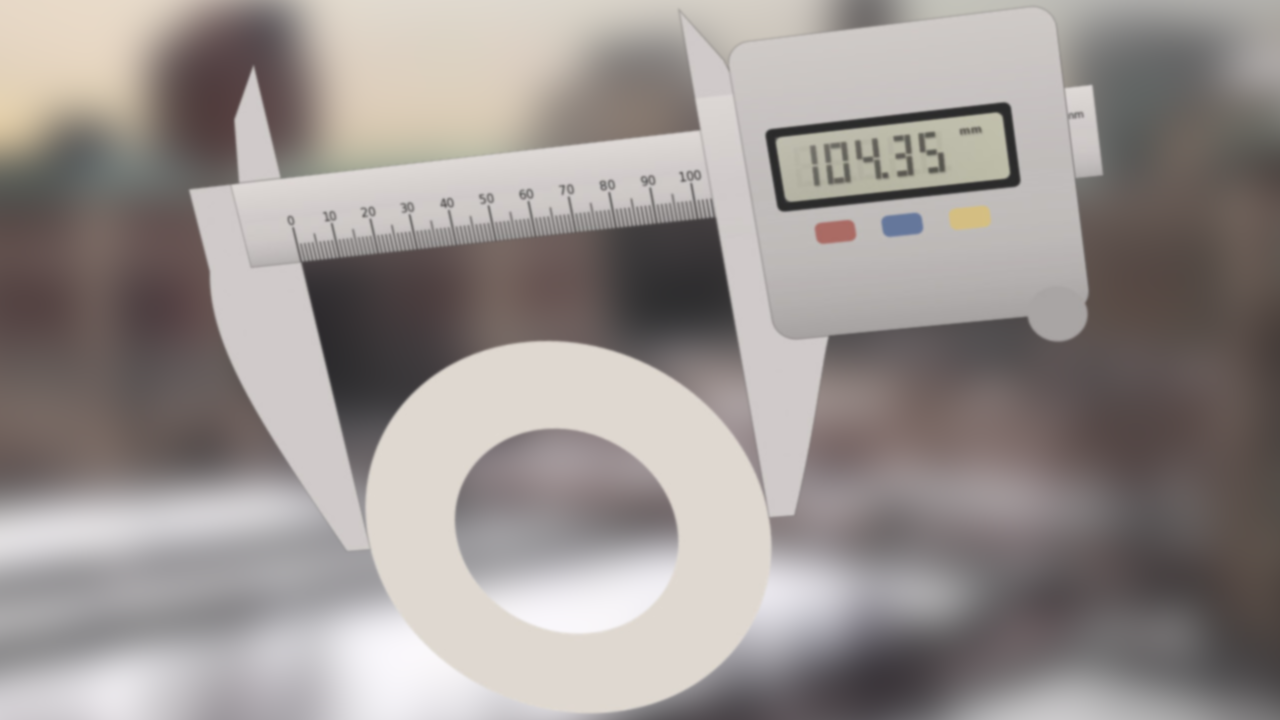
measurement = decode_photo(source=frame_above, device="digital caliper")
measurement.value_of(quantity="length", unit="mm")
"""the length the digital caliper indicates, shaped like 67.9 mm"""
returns 104.35 mm
